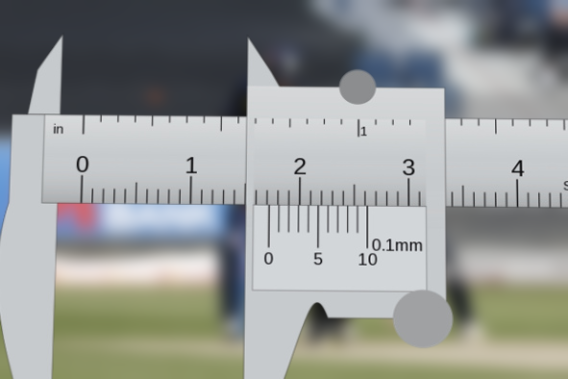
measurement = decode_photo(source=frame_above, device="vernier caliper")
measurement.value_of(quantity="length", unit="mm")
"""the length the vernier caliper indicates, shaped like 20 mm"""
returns 17.2 mm
